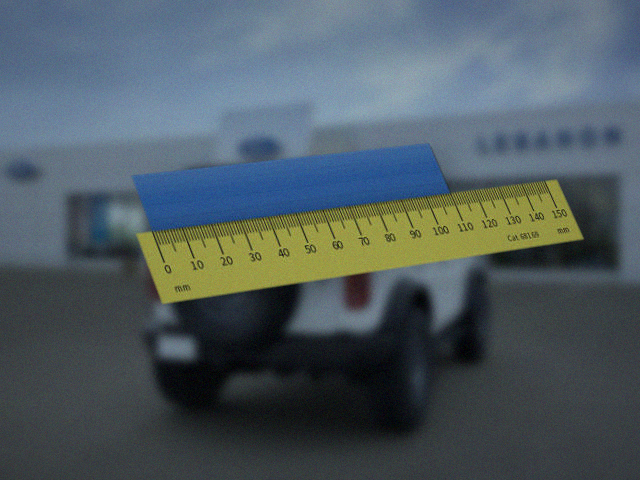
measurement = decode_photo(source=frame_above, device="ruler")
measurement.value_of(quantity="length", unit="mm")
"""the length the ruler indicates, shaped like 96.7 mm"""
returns 110 mm
